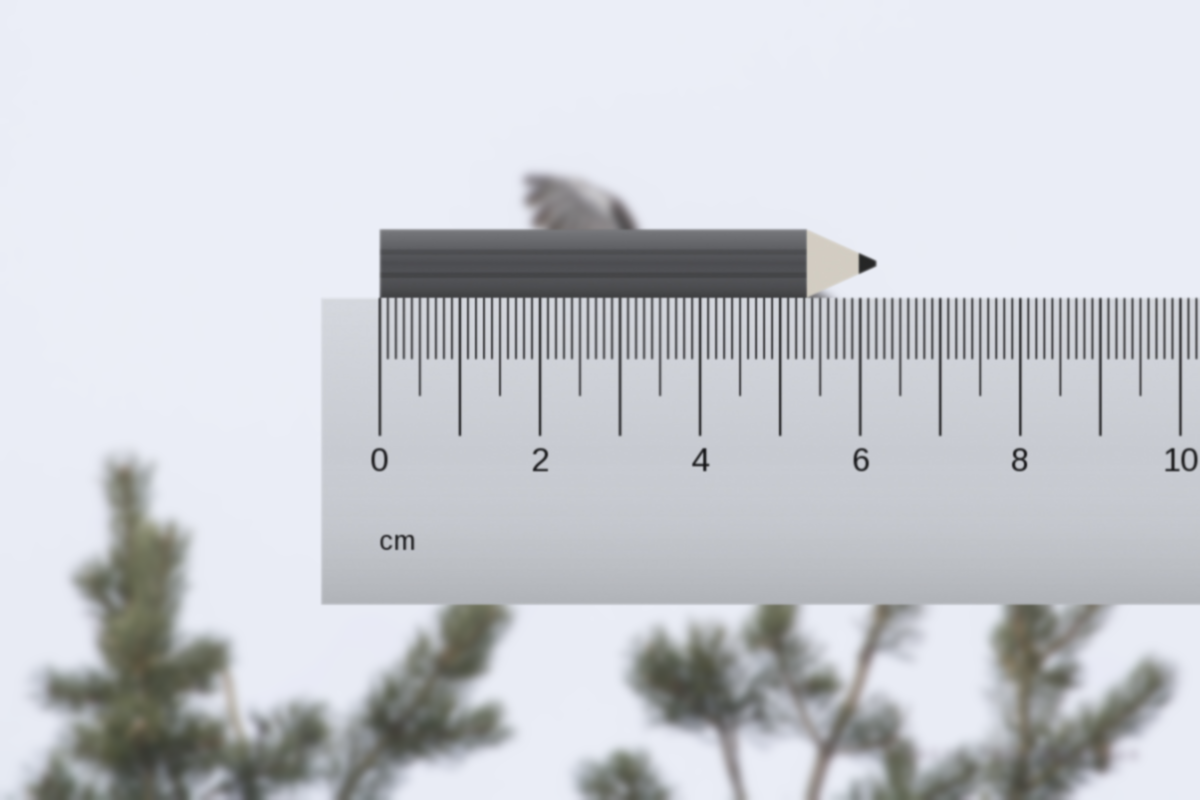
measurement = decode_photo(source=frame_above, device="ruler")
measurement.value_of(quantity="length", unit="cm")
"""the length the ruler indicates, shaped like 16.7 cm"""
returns 6.2 cm
